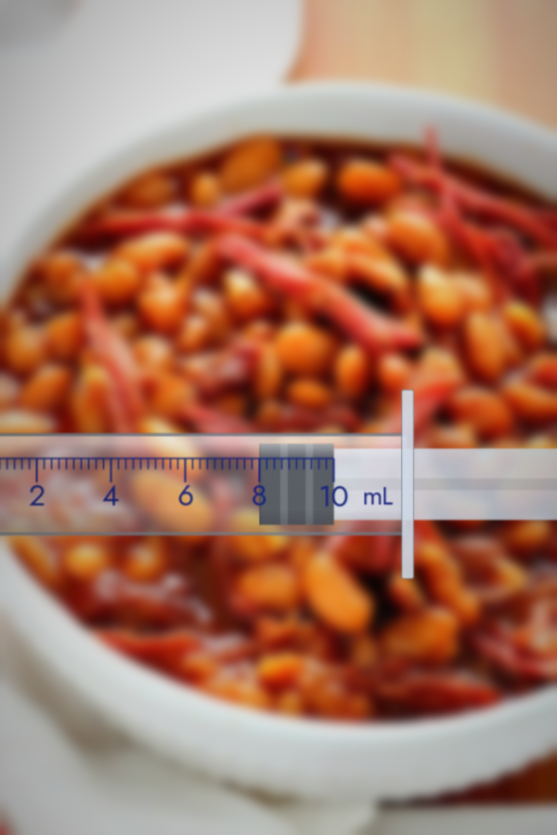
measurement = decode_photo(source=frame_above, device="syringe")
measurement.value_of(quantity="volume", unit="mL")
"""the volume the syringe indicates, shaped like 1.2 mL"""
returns 8 mL
